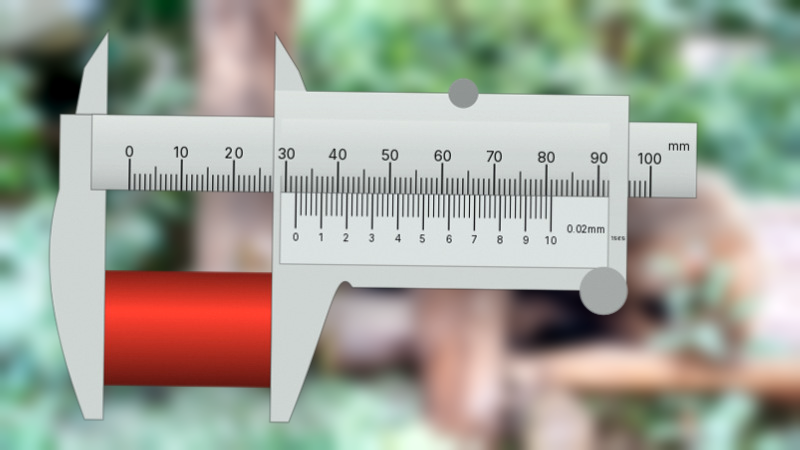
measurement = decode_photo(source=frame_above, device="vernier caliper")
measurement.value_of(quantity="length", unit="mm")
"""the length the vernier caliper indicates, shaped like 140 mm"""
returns 32.0 mm
